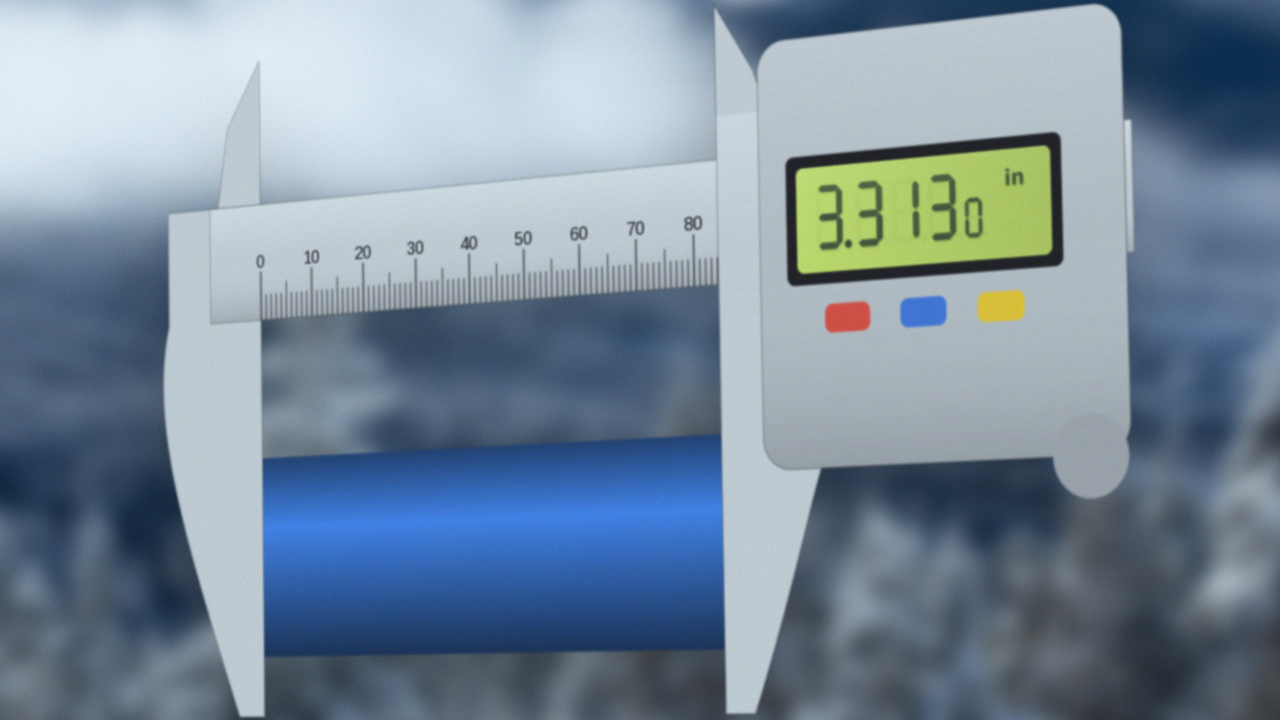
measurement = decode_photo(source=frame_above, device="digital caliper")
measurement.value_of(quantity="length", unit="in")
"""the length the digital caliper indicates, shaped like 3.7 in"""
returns 3.3130 in
